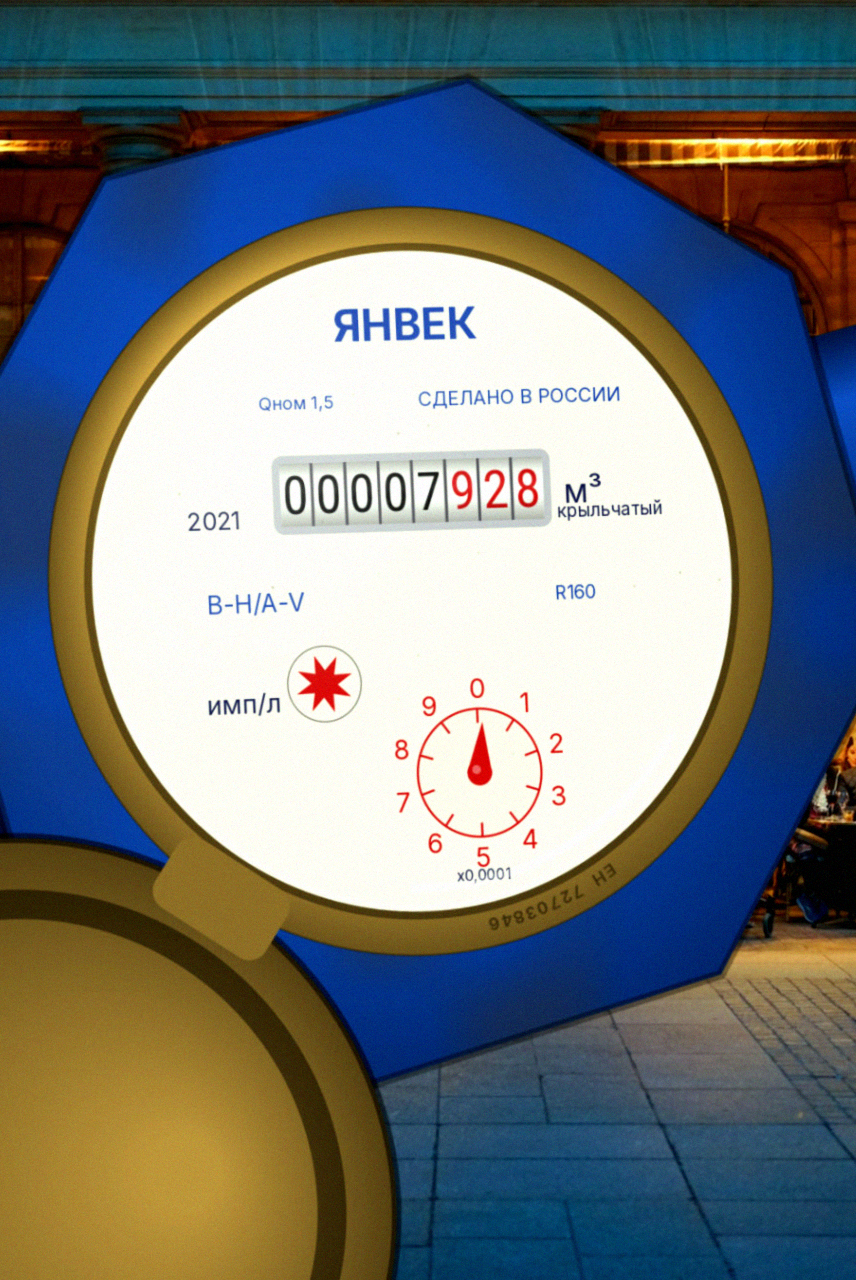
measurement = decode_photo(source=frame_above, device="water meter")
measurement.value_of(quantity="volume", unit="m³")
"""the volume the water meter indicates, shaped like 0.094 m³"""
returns 7.9280 m³
